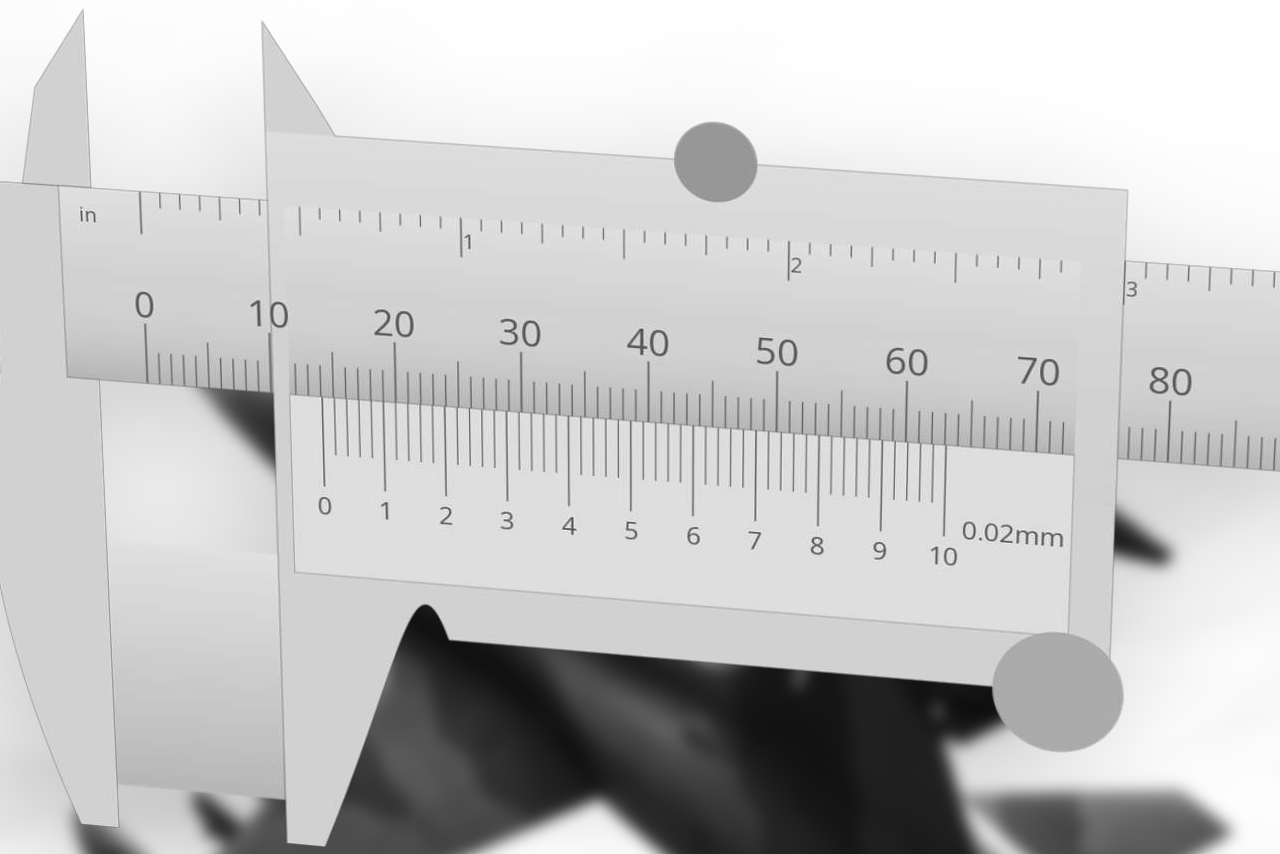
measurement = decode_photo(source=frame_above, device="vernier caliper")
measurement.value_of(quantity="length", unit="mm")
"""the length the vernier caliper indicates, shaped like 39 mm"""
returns 14.1 mm
